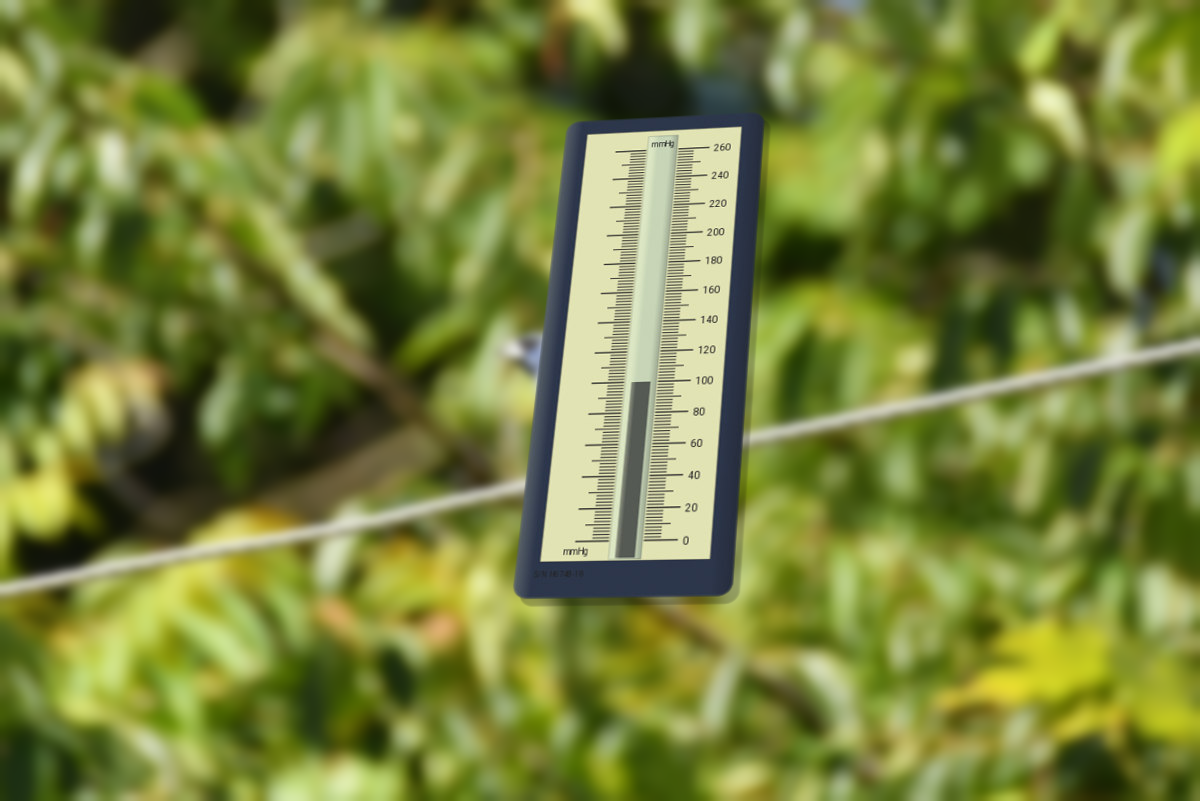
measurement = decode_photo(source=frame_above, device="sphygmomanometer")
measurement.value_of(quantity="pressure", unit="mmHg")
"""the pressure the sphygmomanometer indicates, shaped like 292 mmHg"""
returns 100 mmHg
